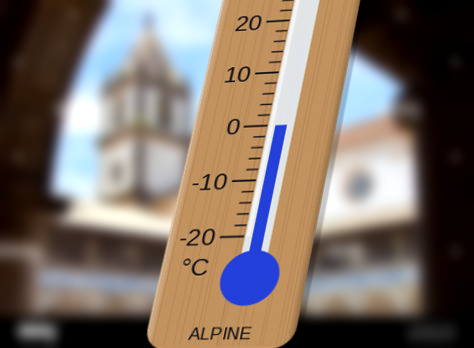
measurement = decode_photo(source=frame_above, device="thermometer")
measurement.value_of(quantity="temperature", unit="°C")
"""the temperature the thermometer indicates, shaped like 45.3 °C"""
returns 0 °C
